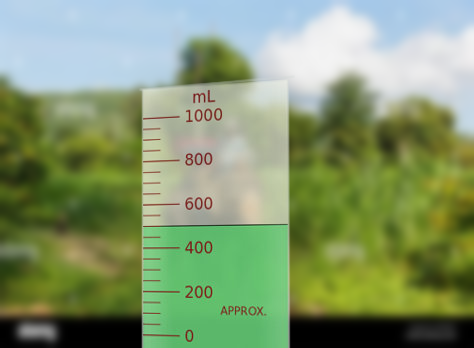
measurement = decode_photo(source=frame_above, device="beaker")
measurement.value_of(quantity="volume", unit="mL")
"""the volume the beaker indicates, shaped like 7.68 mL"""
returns 500 mL
